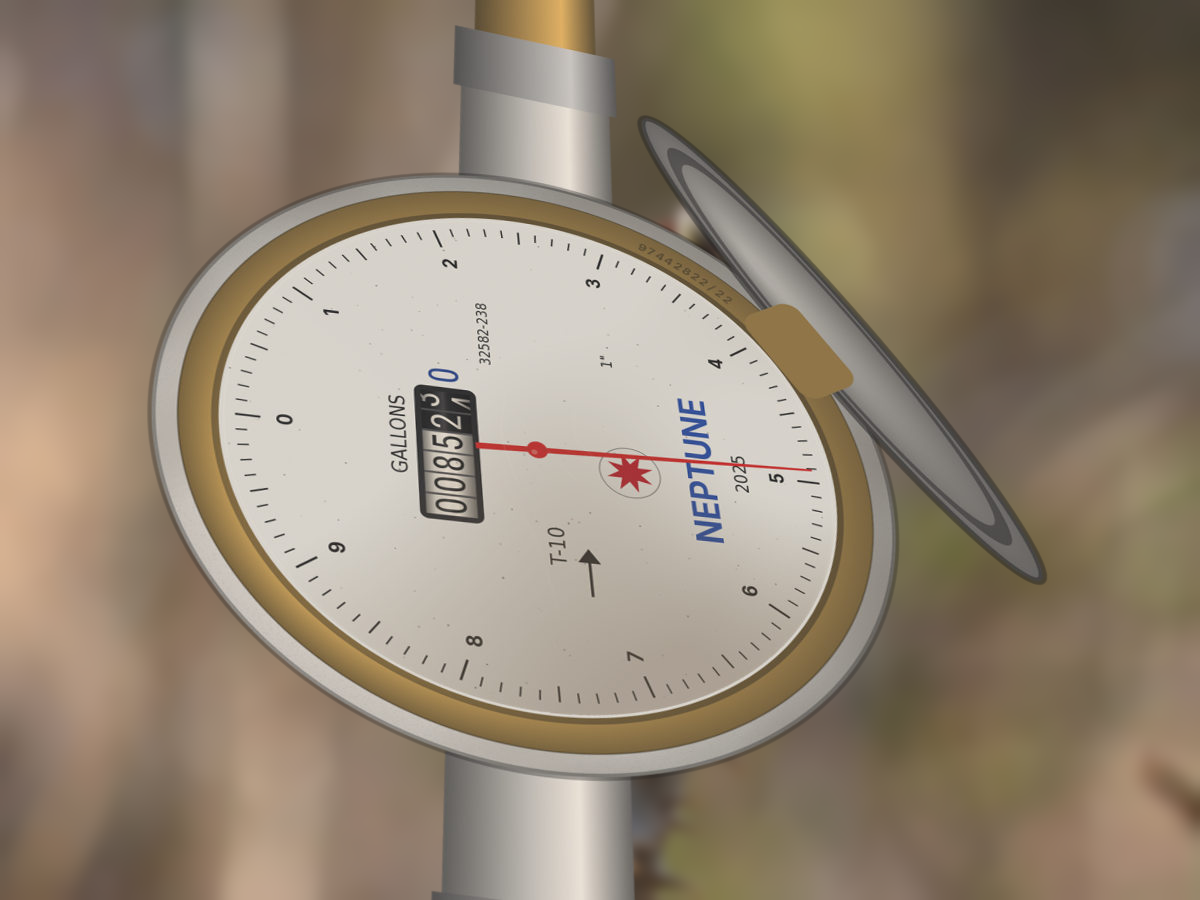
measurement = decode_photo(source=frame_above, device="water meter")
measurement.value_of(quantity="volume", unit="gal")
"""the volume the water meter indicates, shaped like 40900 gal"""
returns 85234.9 gal
